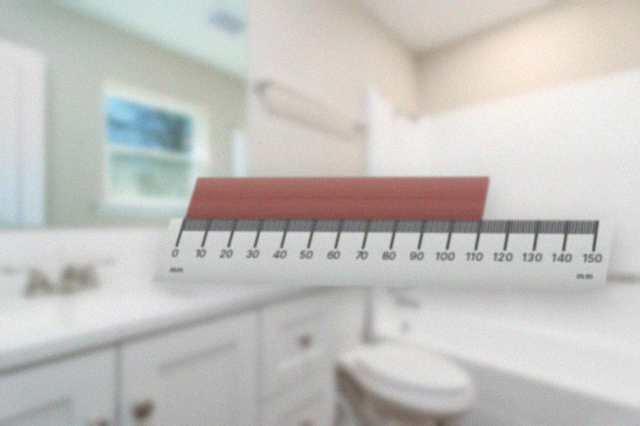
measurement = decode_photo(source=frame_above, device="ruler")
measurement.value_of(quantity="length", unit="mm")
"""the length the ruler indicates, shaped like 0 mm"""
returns 110 mm
